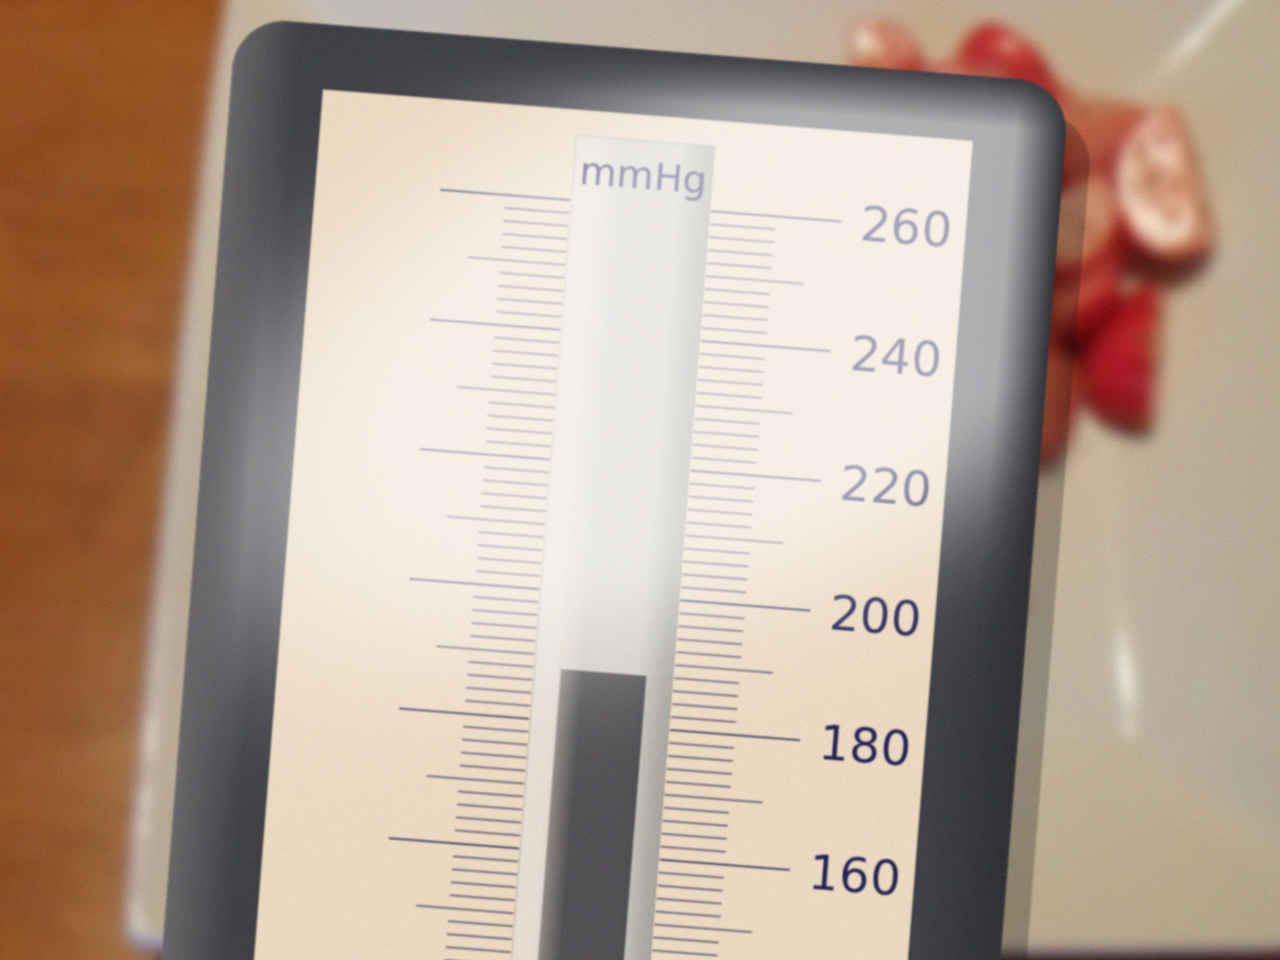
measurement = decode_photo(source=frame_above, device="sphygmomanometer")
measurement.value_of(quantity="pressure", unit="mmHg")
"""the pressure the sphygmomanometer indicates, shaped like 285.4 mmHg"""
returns 188 mmHg
